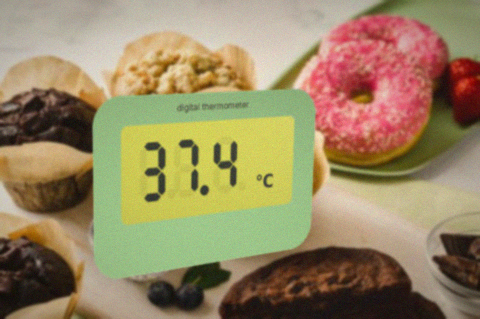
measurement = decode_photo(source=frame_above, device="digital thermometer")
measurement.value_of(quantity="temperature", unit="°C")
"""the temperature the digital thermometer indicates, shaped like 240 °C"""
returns 37.4 °C
